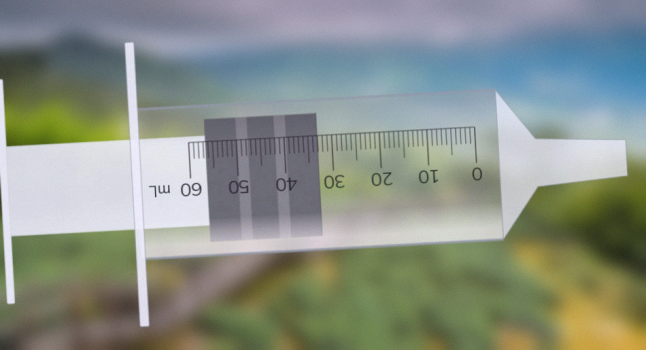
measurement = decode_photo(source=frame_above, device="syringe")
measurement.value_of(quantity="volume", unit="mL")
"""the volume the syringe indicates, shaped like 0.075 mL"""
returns 33 mL
